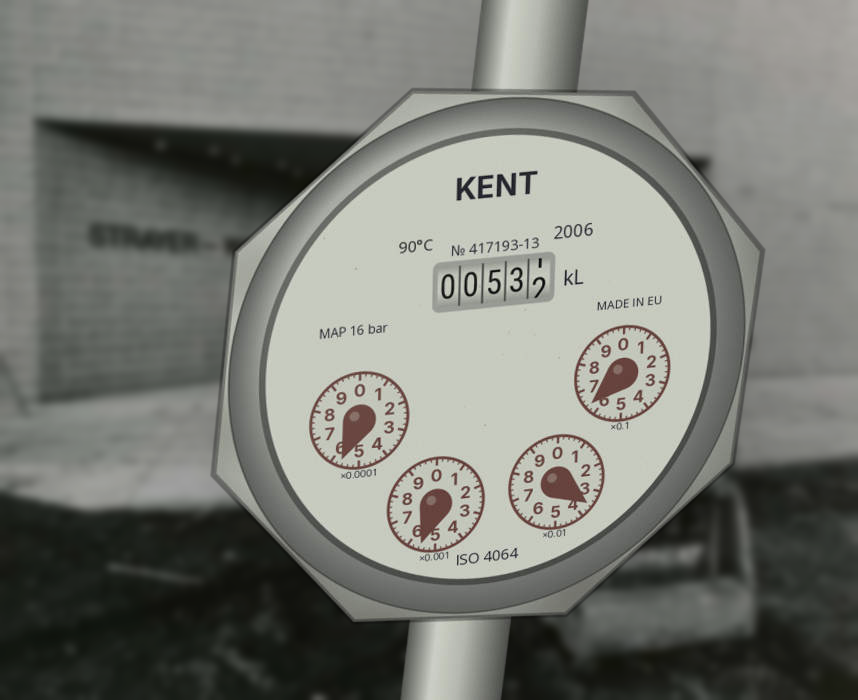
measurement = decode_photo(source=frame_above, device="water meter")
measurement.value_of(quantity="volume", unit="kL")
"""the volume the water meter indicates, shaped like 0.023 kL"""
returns 531.6355 kL
